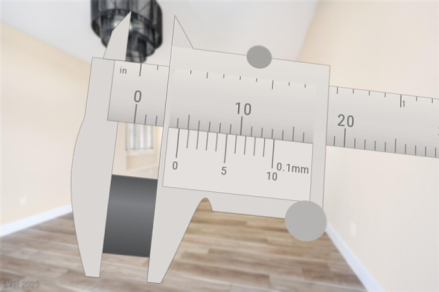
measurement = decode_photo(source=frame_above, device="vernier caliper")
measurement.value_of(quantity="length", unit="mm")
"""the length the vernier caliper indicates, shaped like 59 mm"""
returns 4.2 mm
